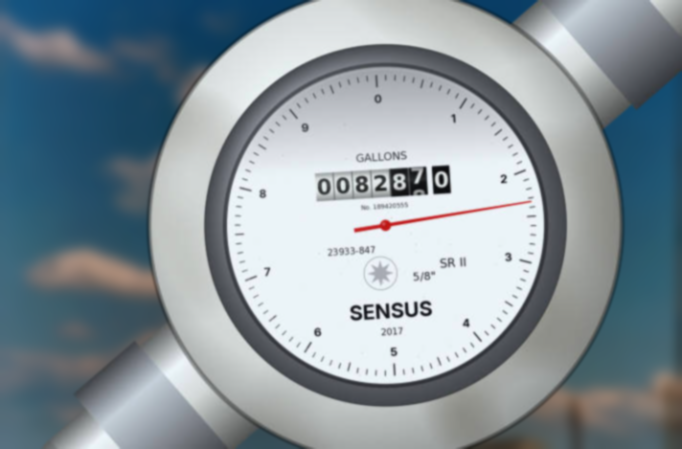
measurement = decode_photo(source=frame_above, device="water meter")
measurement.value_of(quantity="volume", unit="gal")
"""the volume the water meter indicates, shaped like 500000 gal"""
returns 82872.3 gal
